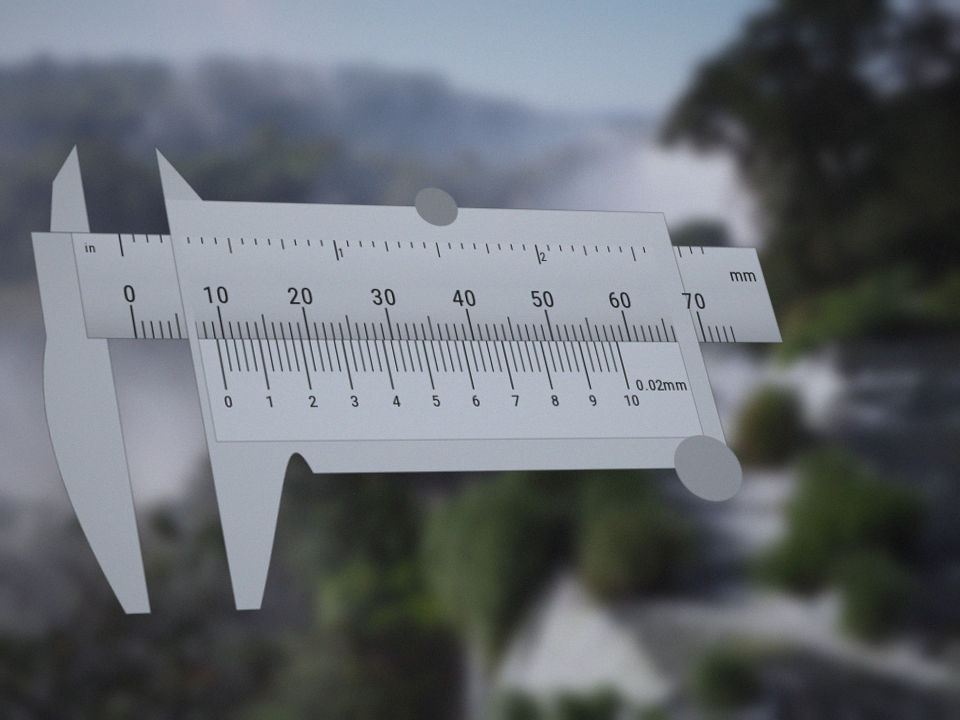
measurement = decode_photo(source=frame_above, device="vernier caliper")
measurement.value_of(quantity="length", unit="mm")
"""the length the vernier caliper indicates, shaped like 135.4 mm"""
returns 9.2 mm
